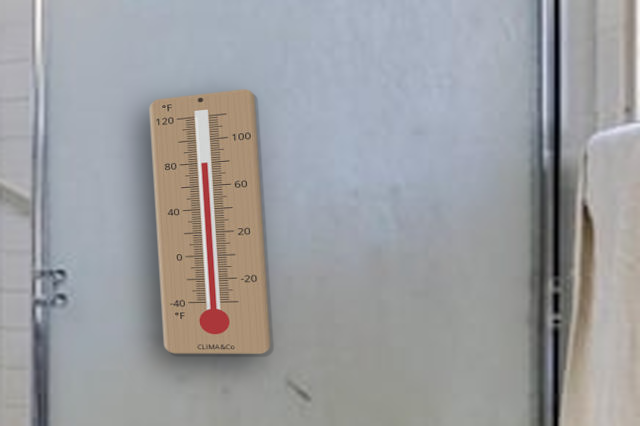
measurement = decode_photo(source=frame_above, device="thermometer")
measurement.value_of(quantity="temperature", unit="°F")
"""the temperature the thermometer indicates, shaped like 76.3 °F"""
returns 80 °F
